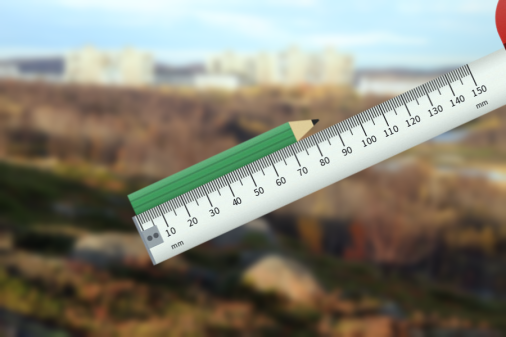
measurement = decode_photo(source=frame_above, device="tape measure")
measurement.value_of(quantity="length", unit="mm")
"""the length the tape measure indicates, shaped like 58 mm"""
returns 85 mm
